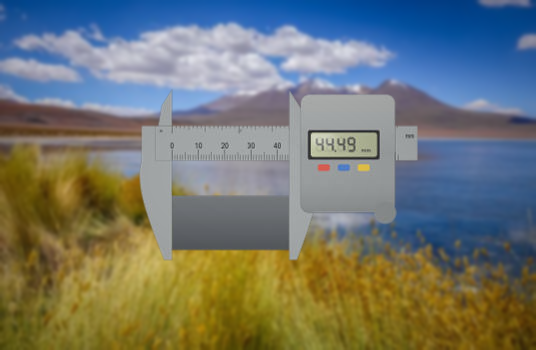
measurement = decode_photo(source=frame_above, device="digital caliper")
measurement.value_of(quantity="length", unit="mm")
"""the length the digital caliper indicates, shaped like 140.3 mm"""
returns 44.49 mm
